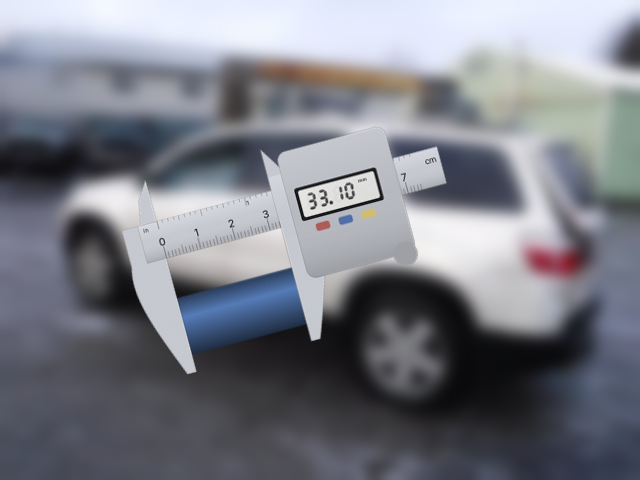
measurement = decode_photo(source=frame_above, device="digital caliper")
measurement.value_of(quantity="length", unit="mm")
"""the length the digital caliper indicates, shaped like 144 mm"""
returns 33.10 mm
